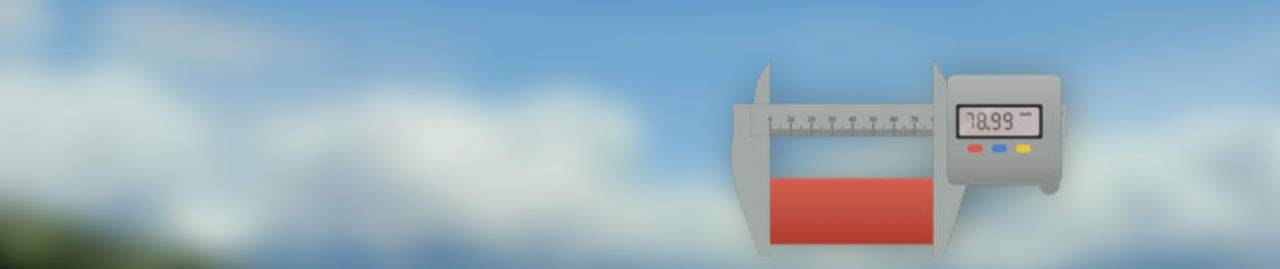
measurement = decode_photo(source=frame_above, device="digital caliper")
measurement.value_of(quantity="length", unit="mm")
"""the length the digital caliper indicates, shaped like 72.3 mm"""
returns 78.99 mm
